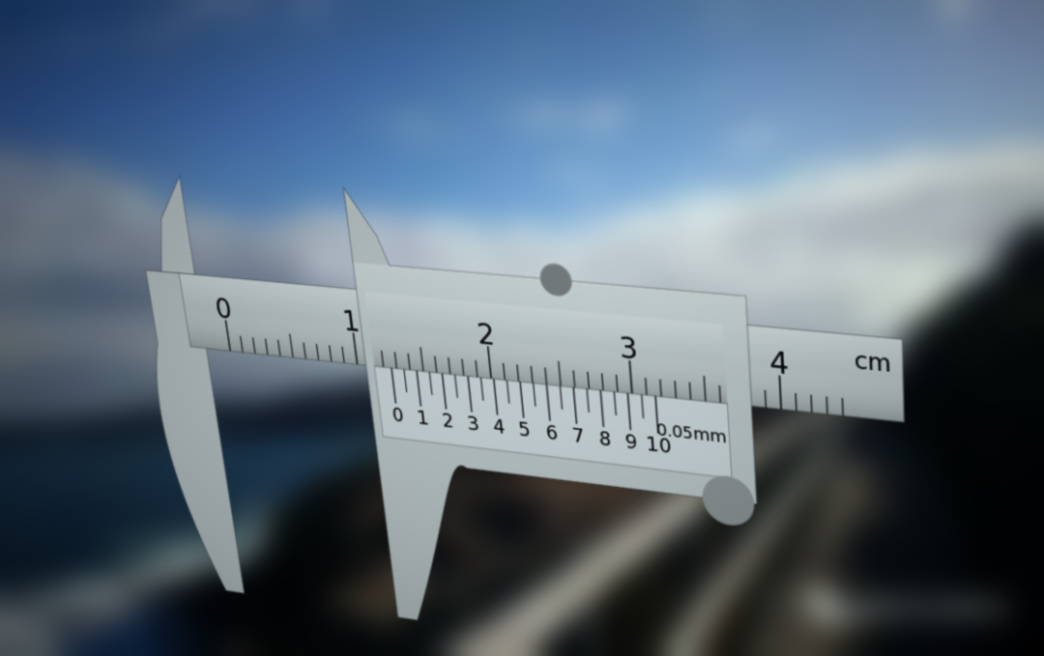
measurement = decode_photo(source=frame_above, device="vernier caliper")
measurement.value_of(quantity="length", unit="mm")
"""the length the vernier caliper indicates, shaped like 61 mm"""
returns 12.6 mm
